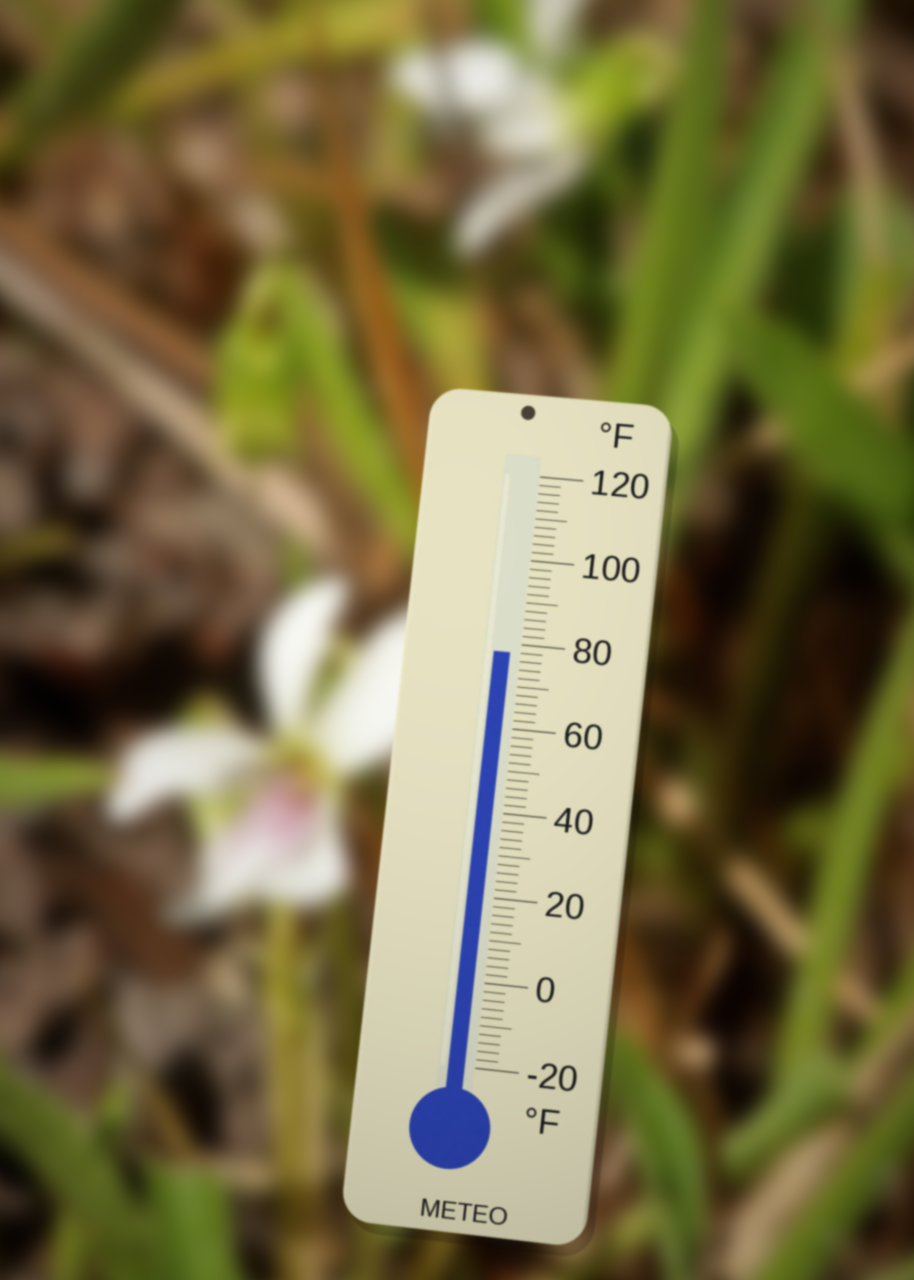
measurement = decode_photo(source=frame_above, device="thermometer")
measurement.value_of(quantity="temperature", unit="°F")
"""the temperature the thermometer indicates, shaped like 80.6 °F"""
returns 78 °F
